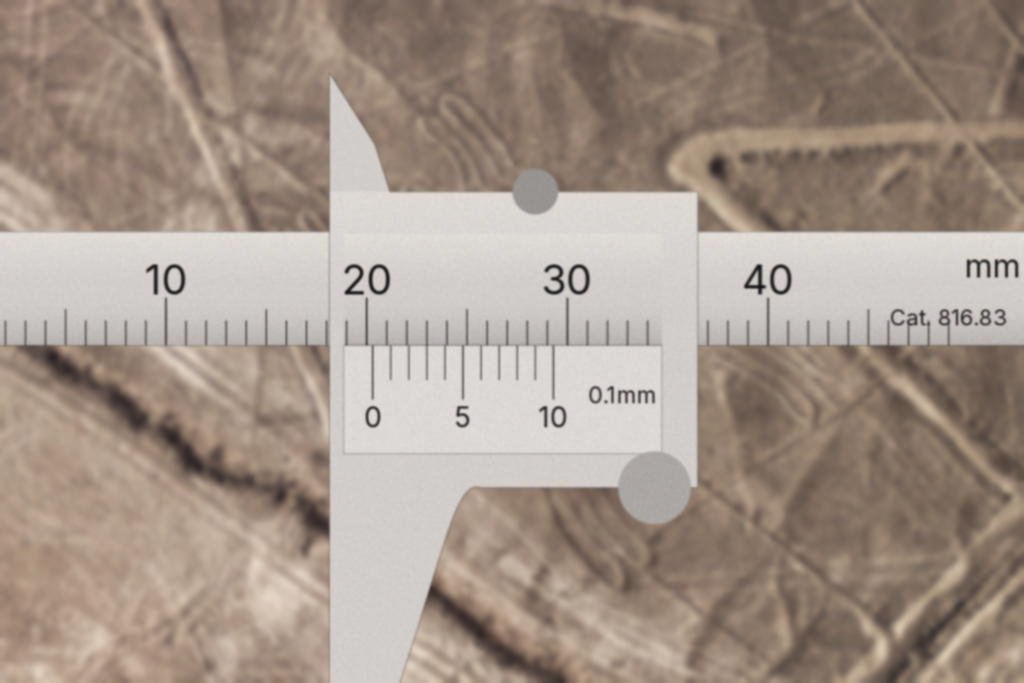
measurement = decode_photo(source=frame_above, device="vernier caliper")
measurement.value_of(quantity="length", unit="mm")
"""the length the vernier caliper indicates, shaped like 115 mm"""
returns 20.3 mm
